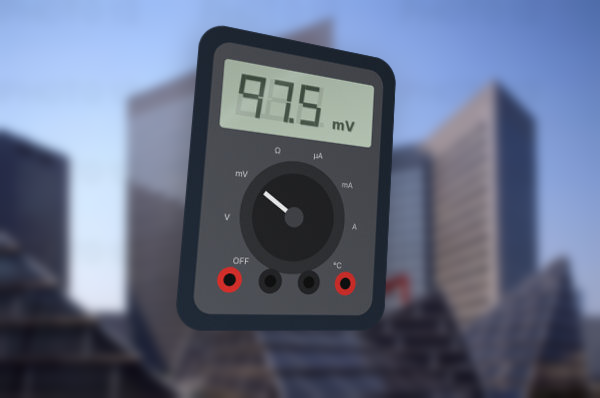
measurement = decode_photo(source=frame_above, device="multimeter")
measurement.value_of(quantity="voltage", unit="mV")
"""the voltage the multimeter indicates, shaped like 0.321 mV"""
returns 97.5 mV
